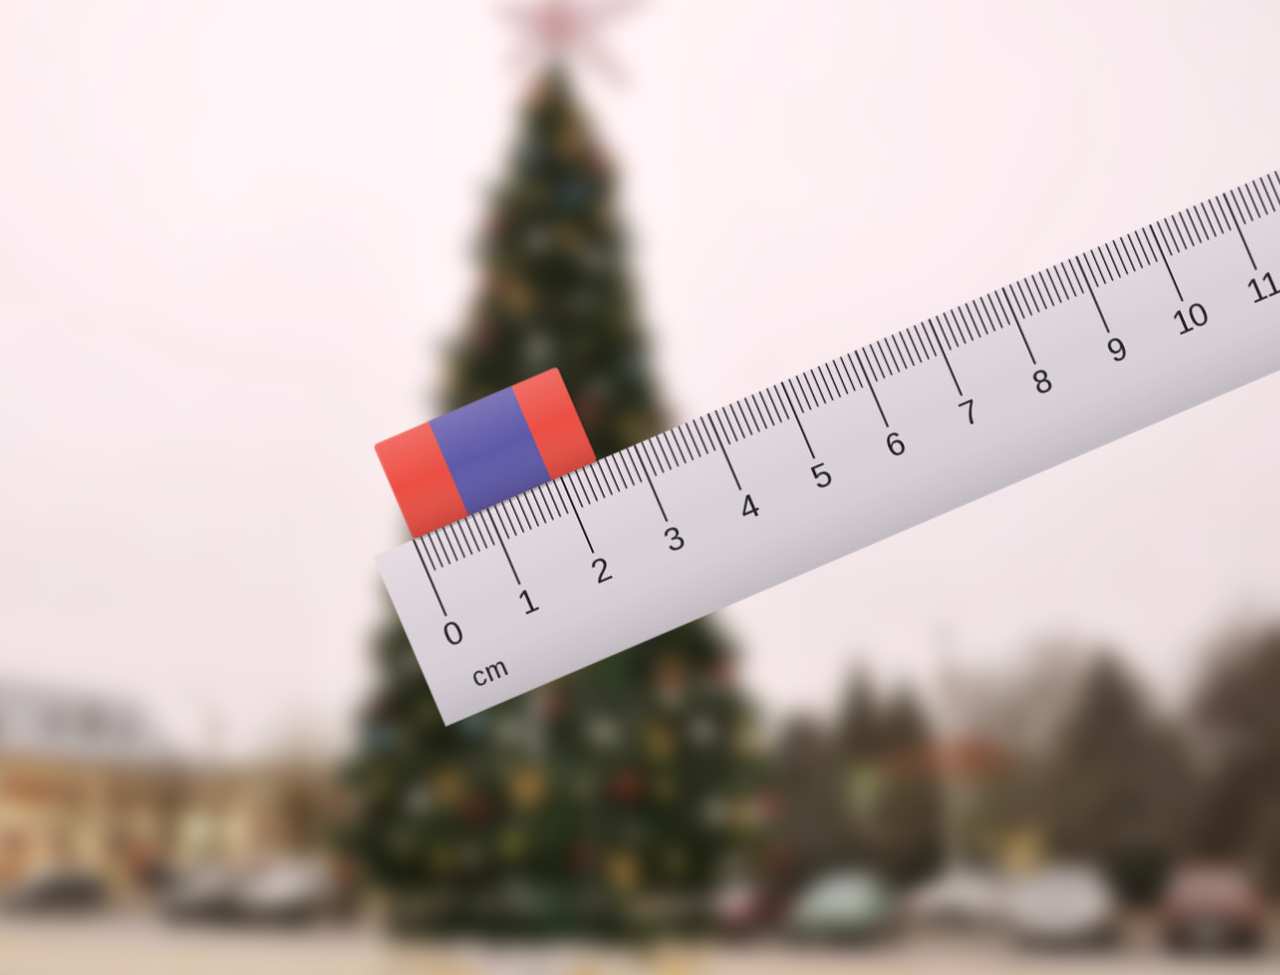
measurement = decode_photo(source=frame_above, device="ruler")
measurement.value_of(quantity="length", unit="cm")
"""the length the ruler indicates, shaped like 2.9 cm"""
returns 2.5 cm
